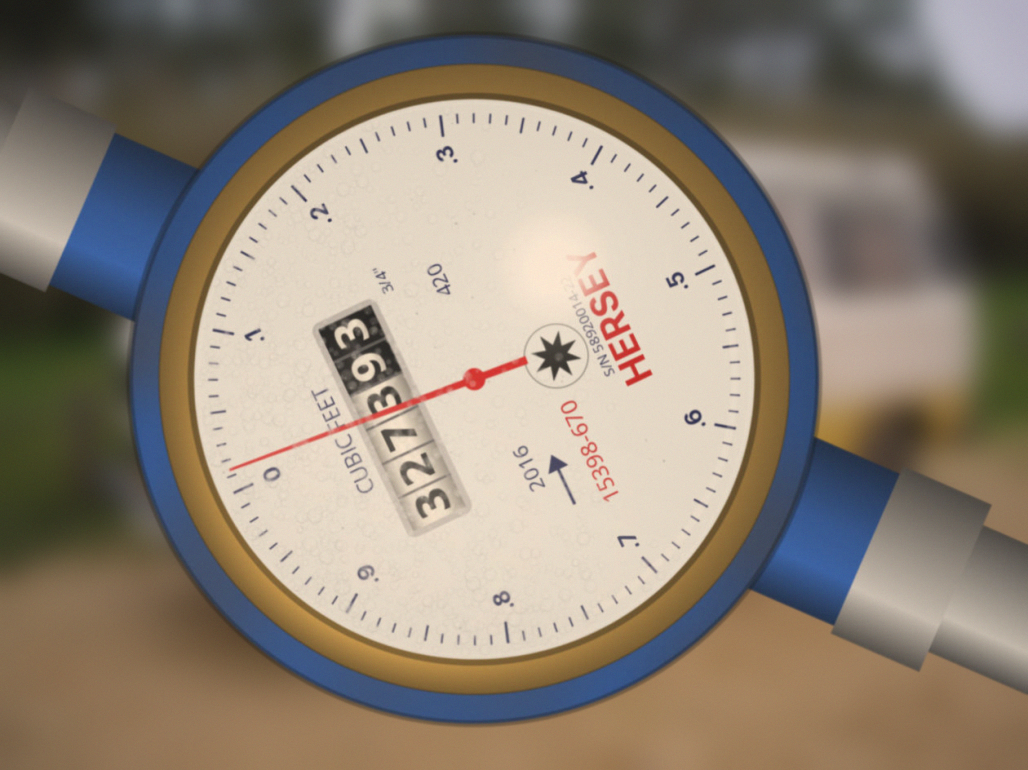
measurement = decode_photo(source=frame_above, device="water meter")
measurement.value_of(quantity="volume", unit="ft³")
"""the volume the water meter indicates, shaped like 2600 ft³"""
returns 327393.01 ft³
